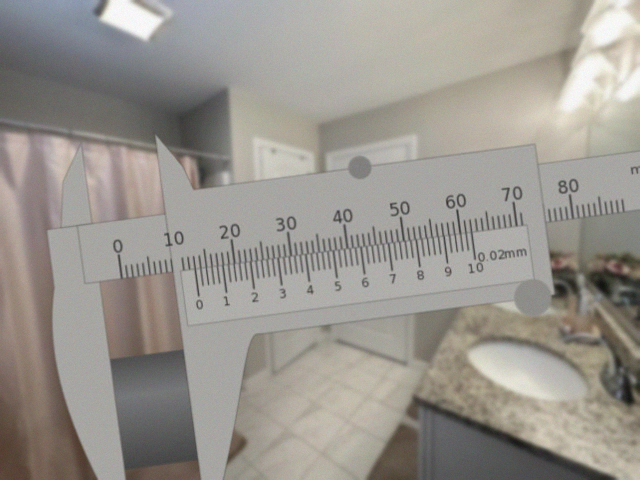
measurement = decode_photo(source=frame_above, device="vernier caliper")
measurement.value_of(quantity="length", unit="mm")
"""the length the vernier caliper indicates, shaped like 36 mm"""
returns 13.0 mm
